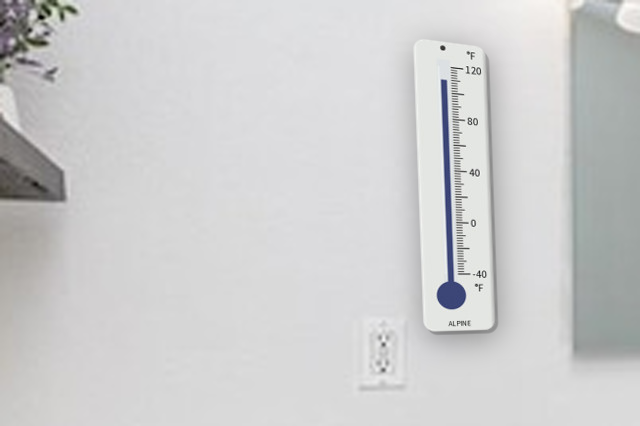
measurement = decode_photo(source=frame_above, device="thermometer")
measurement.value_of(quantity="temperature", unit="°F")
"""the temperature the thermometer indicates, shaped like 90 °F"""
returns 110 °F
